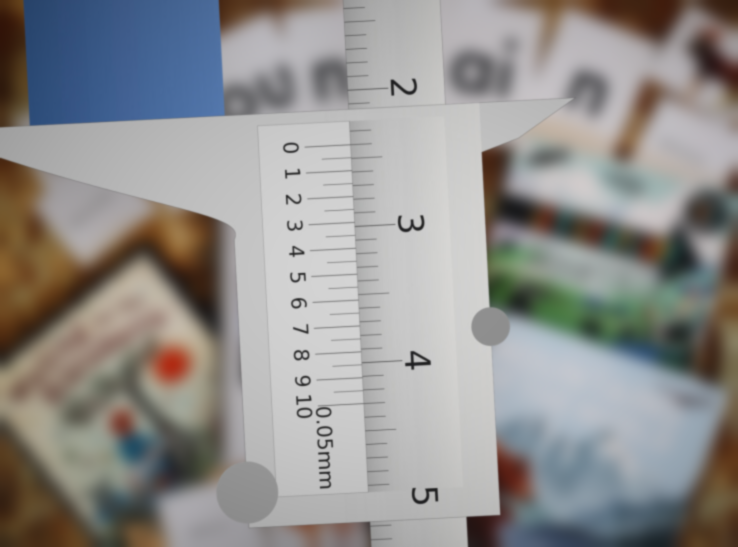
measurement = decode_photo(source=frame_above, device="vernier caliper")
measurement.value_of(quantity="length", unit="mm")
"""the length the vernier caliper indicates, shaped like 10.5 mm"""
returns 24.0 mm
